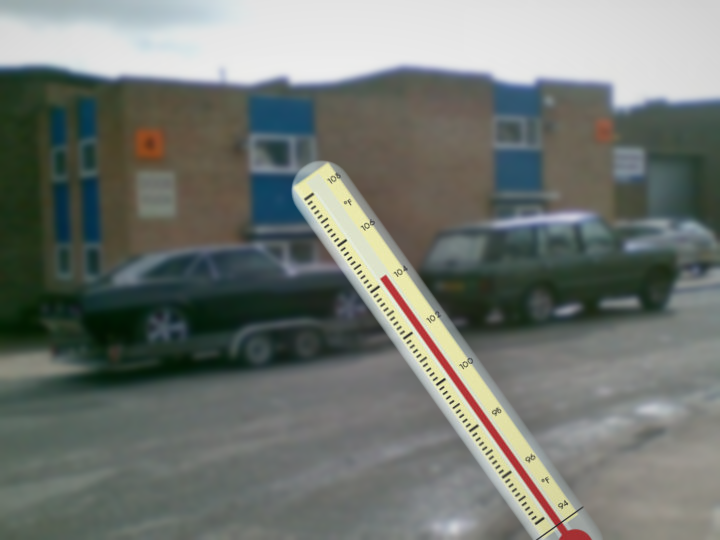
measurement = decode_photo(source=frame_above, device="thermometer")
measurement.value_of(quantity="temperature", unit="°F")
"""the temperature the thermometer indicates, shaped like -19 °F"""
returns 104.2 °F
